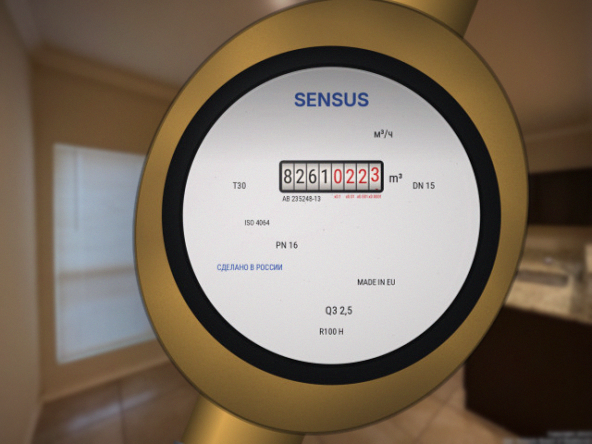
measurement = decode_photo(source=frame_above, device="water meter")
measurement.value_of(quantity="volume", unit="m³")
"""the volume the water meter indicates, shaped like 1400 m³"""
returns 8261.0223 m³
